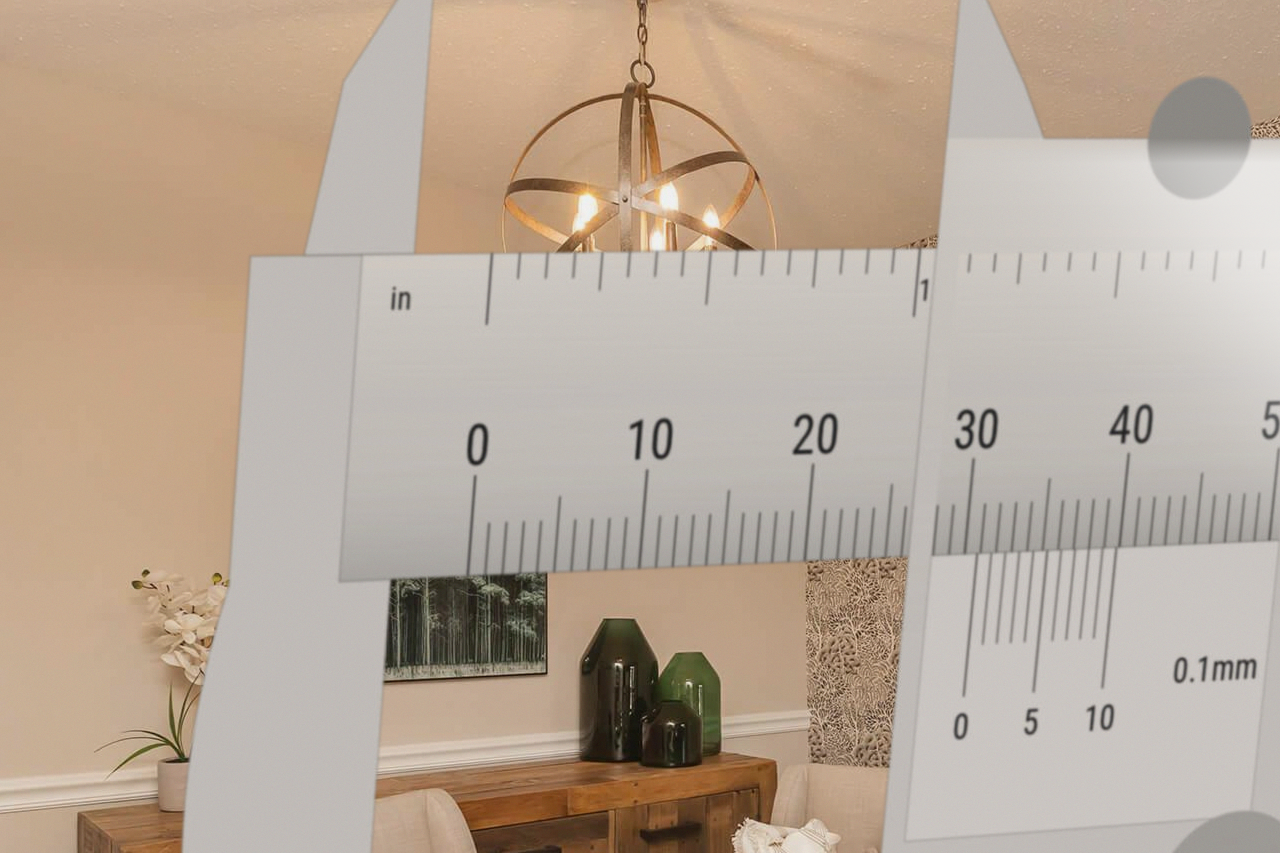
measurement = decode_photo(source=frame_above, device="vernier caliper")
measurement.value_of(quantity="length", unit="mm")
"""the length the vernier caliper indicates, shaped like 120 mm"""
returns 30.8 mm
